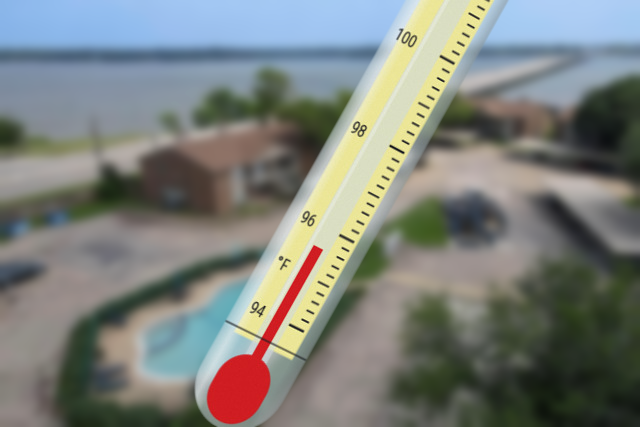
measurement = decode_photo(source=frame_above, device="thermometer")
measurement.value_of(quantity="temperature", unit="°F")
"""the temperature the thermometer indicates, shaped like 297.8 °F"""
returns 95.6 °F
